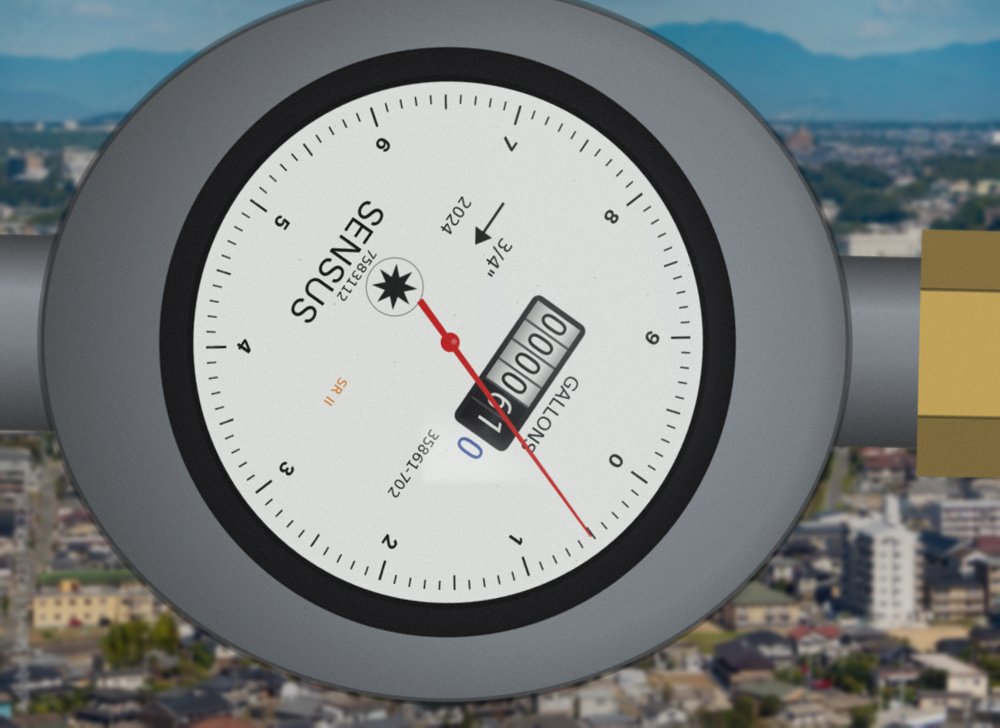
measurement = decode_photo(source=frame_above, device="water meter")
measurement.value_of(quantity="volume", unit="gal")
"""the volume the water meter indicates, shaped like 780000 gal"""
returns 610.5 gal
